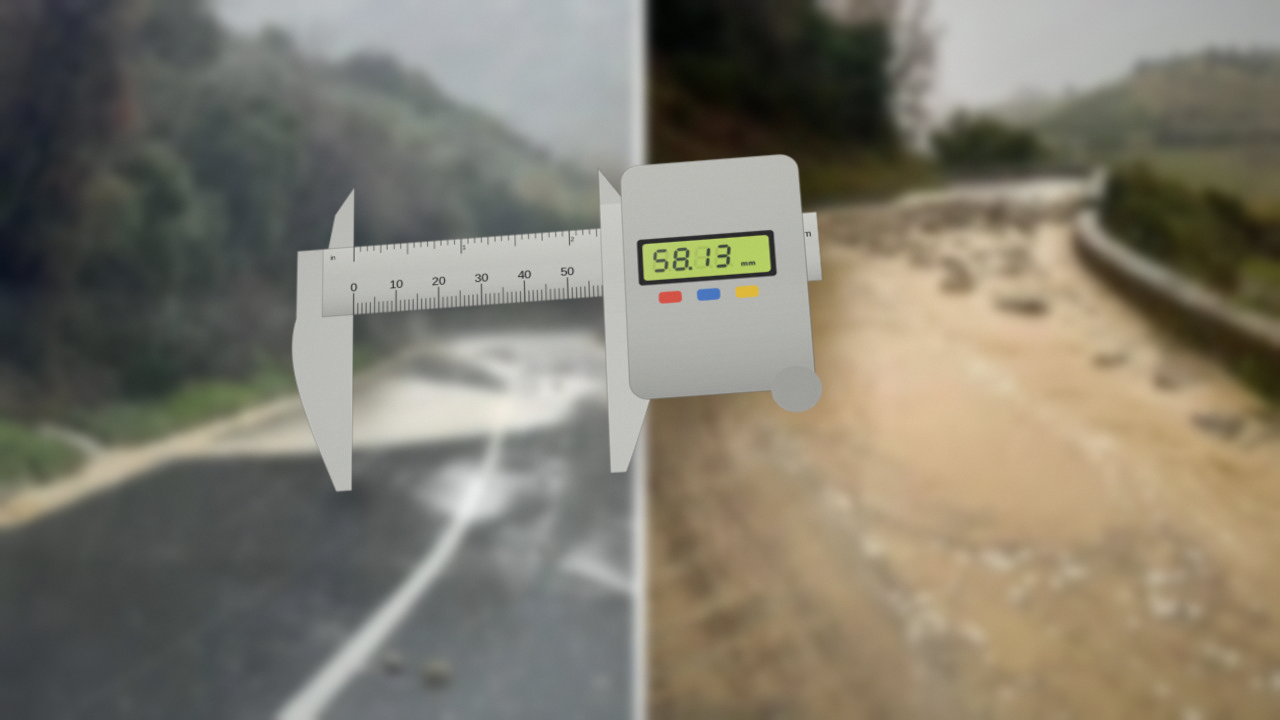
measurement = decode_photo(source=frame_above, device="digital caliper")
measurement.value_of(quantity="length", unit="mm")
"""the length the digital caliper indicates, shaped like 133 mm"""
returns 58.13 mm
